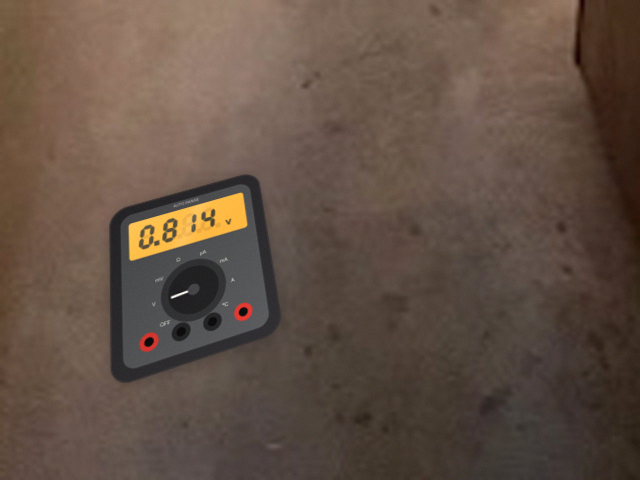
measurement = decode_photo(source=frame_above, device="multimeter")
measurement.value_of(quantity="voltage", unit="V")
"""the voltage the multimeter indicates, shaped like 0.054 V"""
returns 0.814 V
